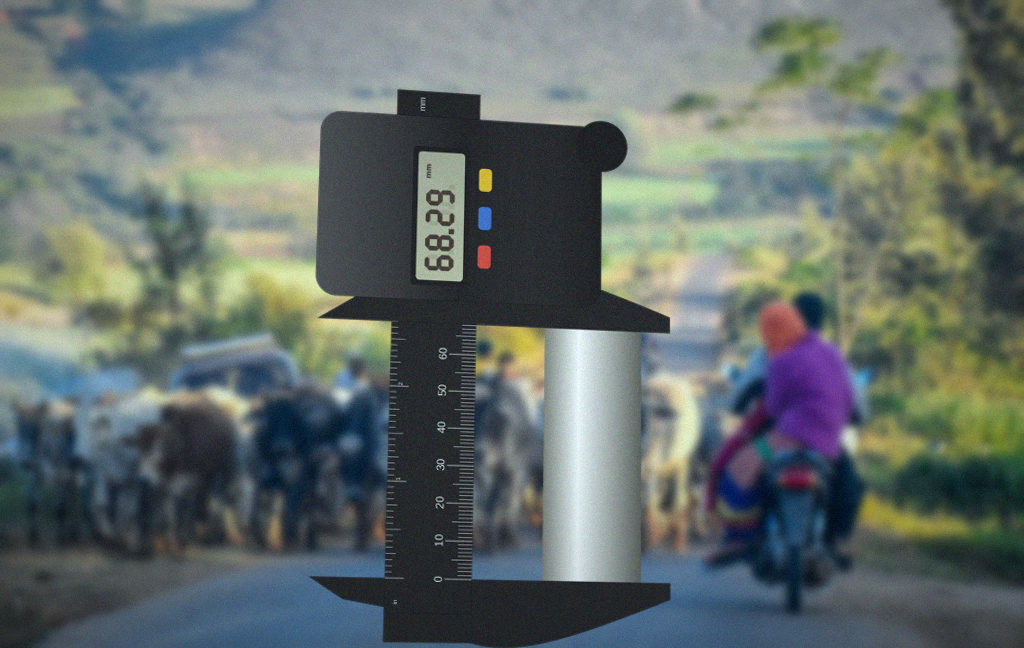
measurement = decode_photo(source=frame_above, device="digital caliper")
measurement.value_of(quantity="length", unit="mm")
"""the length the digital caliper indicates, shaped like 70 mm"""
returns 68.29 mm
